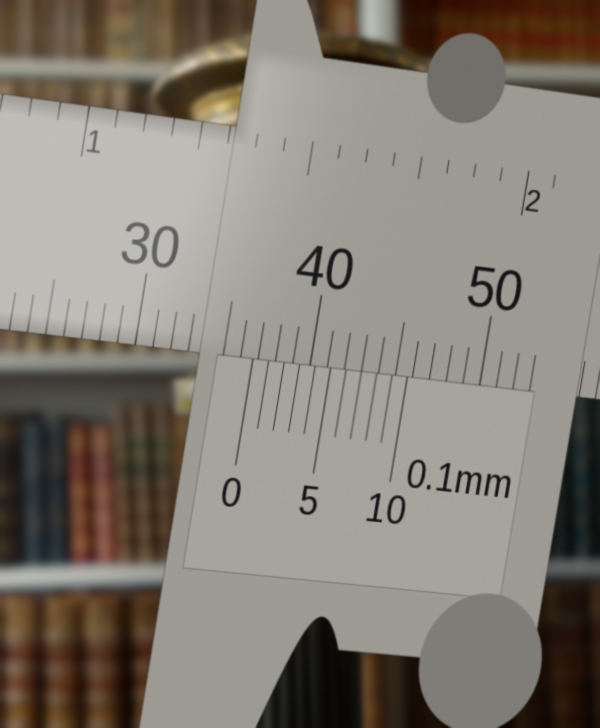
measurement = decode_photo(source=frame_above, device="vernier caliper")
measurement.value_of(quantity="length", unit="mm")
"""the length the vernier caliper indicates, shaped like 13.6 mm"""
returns 36.7 mm
